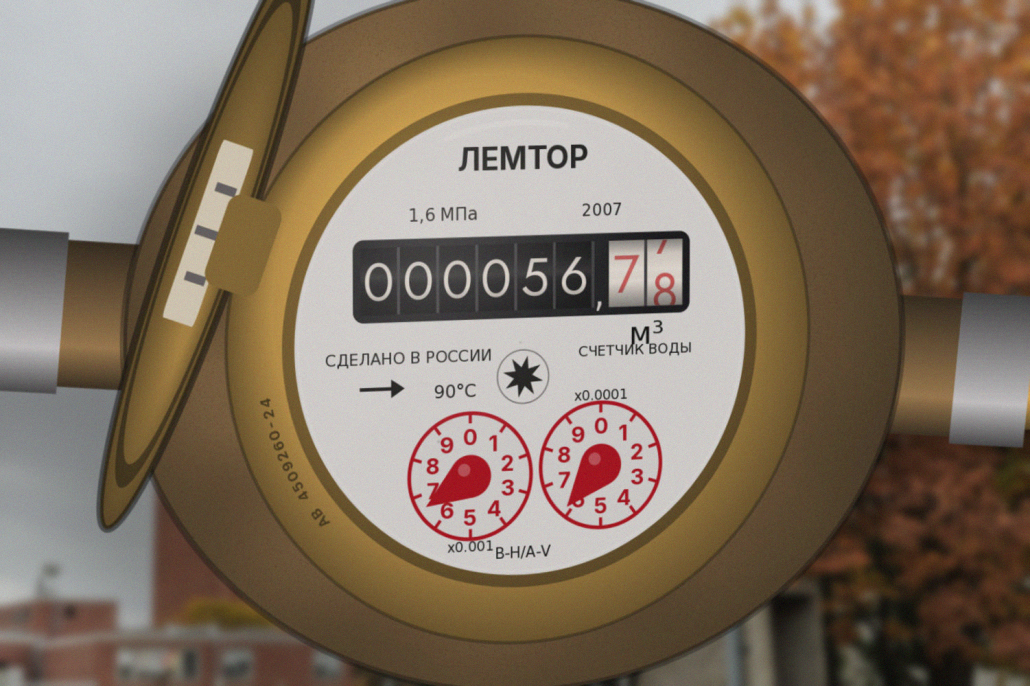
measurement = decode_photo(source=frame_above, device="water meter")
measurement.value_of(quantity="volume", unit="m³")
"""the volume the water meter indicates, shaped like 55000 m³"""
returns 56.7766 m³
